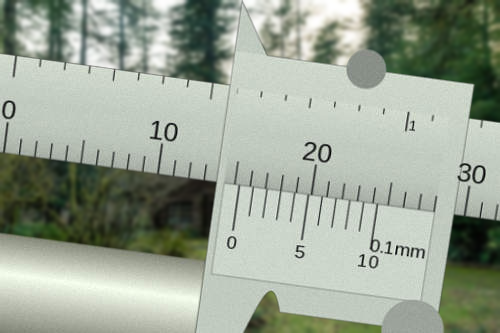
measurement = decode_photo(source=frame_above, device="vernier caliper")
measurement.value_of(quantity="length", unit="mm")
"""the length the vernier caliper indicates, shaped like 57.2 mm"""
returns 15.3 mm
